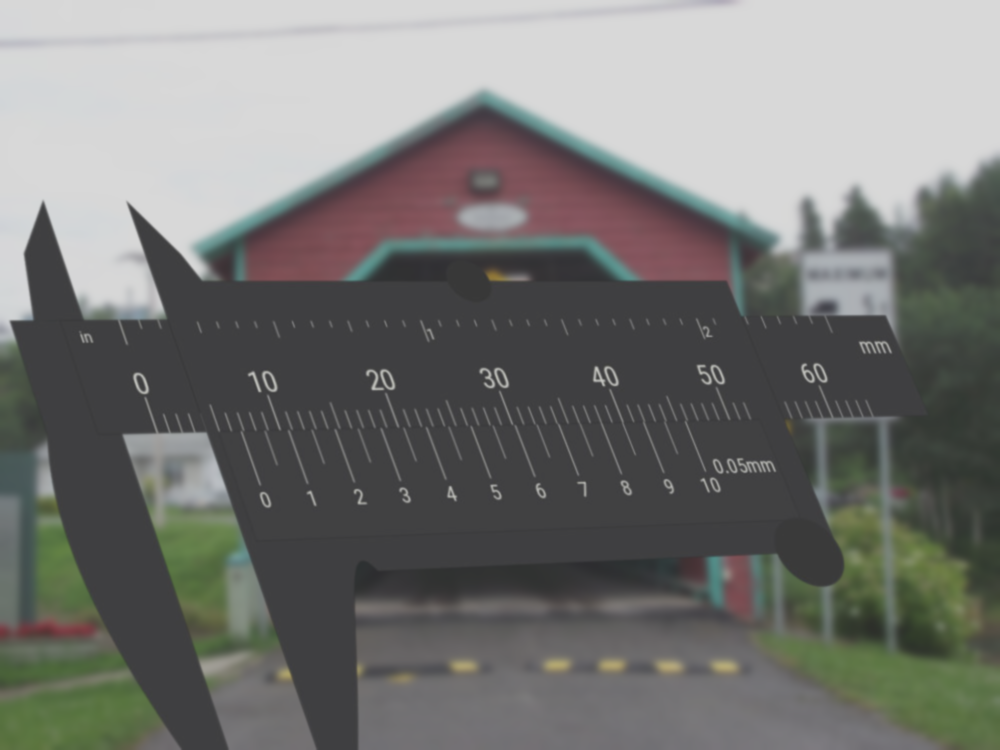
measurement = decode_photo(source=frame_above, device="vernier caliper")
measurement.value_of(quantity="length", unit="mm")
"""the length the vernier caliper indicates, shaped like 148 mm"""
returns 6.8 mm
